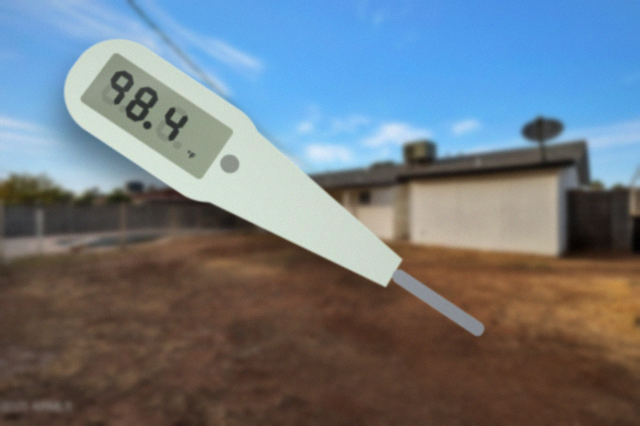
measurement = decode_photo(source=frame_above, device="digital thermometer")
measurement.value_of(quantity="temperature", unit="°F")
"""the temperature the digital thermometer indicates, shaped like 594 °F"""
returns 98.4 °F
